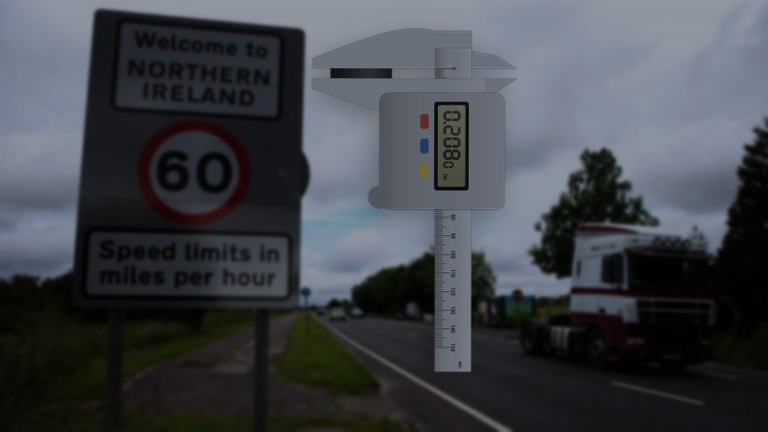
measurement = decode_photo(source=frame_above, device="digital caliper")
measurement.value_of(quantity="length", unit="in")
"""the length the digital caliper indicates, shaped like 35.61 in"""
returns 0.2080 in
